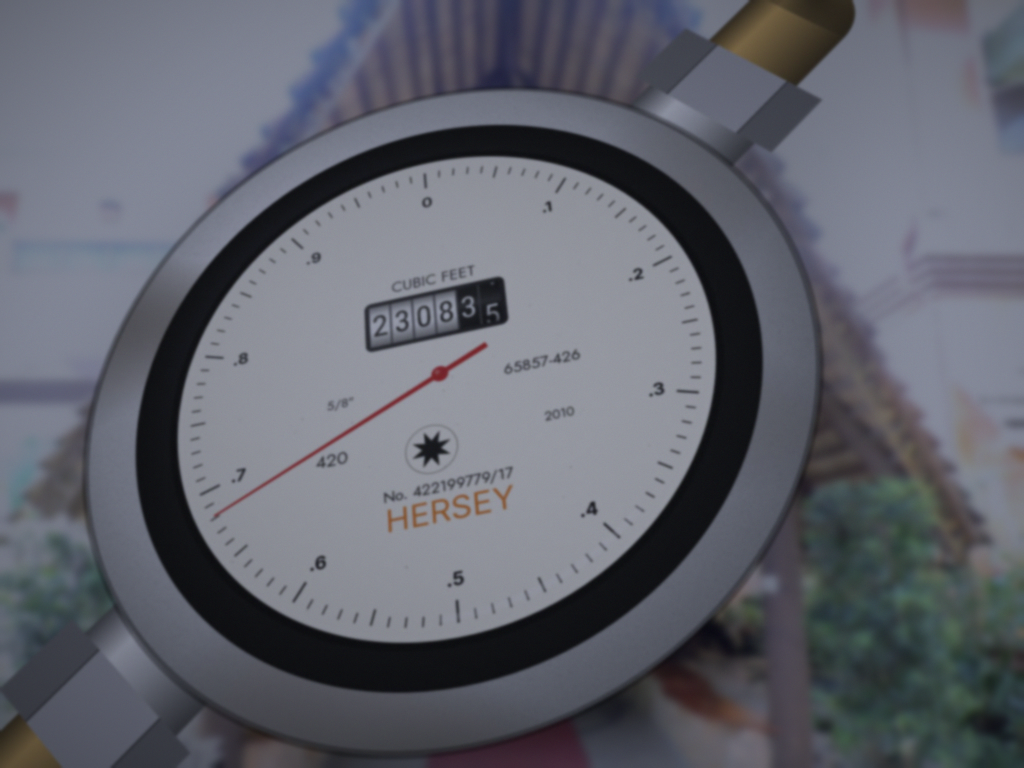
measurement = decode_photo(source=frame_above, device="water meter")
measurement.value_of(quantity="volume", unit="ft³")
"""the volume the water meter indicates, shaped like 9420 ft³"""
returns 230834.68 ft³
